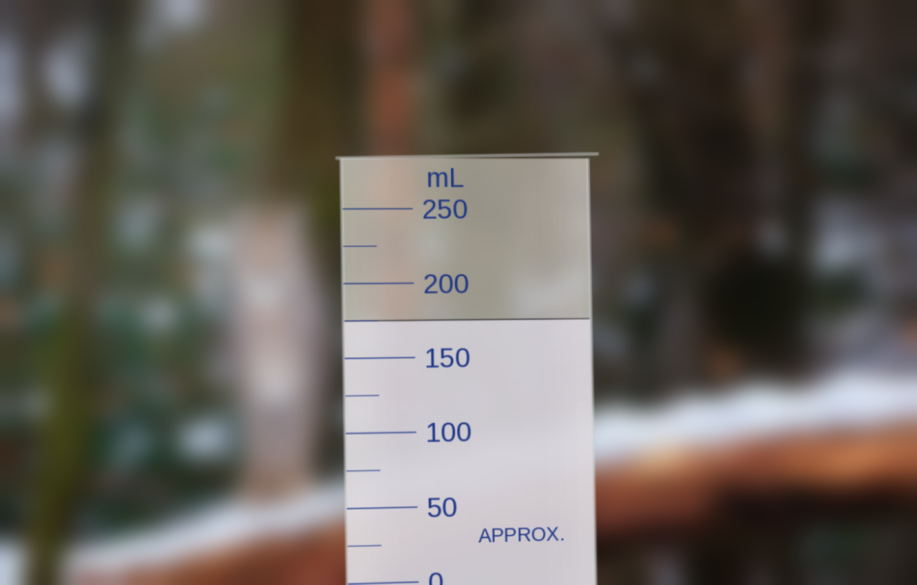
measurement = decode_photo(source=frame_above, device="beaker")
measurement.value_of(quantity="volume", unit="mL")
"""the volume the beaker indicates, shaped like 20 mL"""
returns 175 mL
